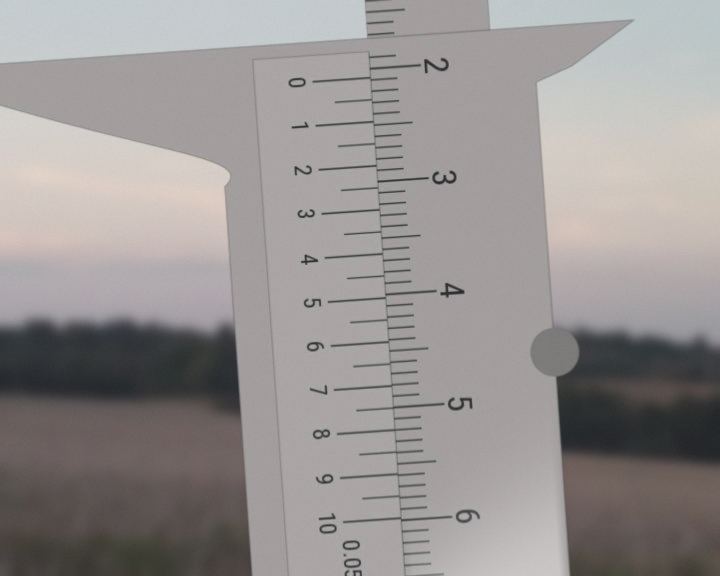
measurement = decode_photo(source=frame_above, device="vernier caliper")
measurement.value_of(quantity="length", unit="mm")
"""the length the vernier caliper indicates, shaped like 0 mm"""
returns 20.8 mm
